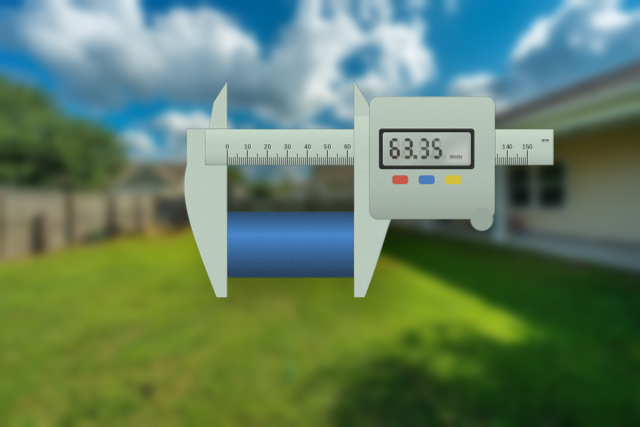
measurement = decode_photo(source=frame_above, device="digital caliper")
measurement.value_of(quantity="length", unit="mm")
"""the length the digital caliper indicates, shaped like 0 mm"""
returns 63.35 mm
